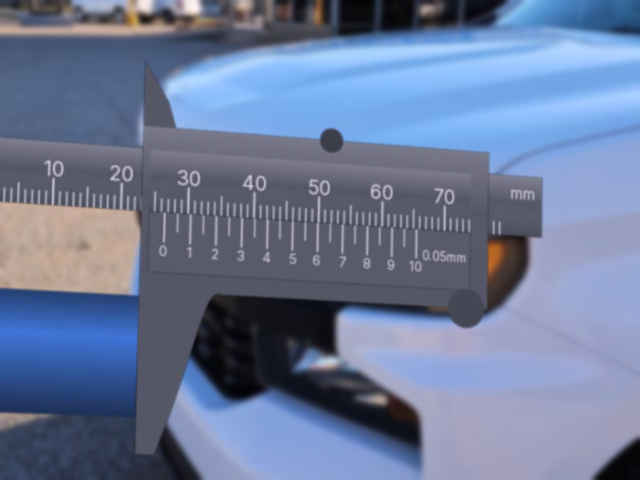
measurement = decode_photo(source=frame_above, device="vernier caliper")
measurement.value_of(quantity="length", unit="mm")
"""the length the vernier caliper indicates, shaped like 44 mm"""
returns 26.5 mm
